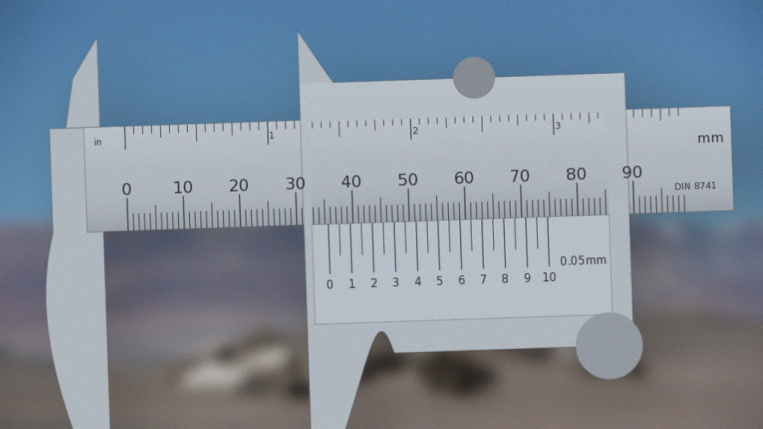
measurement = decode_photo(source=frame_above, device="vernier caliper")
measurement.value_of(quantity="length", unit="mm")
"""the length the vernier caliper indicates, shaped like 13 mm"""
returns 35.6 mm
